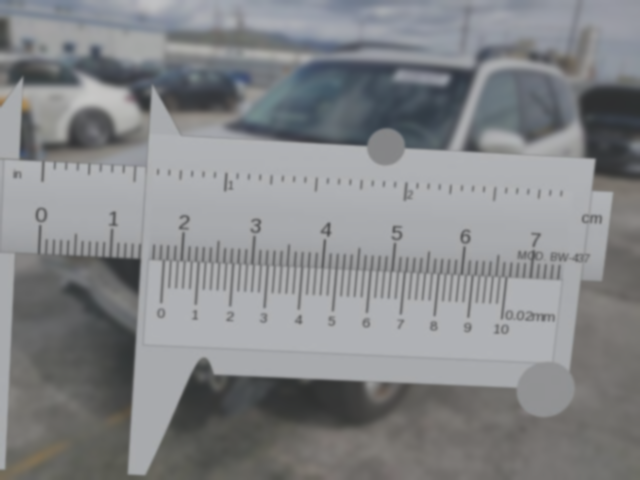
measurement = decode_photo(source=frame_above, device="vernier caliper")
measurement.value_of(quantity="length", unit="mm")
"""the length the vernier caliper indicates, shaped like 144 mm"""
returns 17.5 mm
